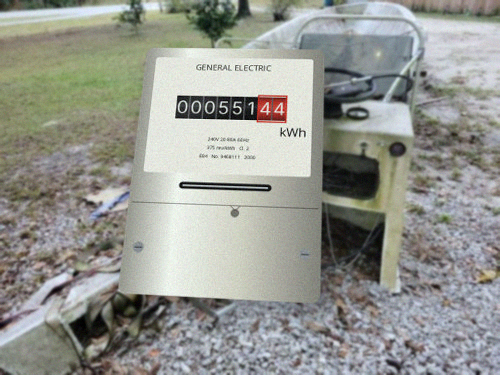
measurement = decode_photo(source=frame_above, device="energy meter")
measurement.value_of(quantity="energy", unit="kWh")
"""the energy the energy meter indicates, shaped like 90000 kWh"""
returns 551.44 kWh
